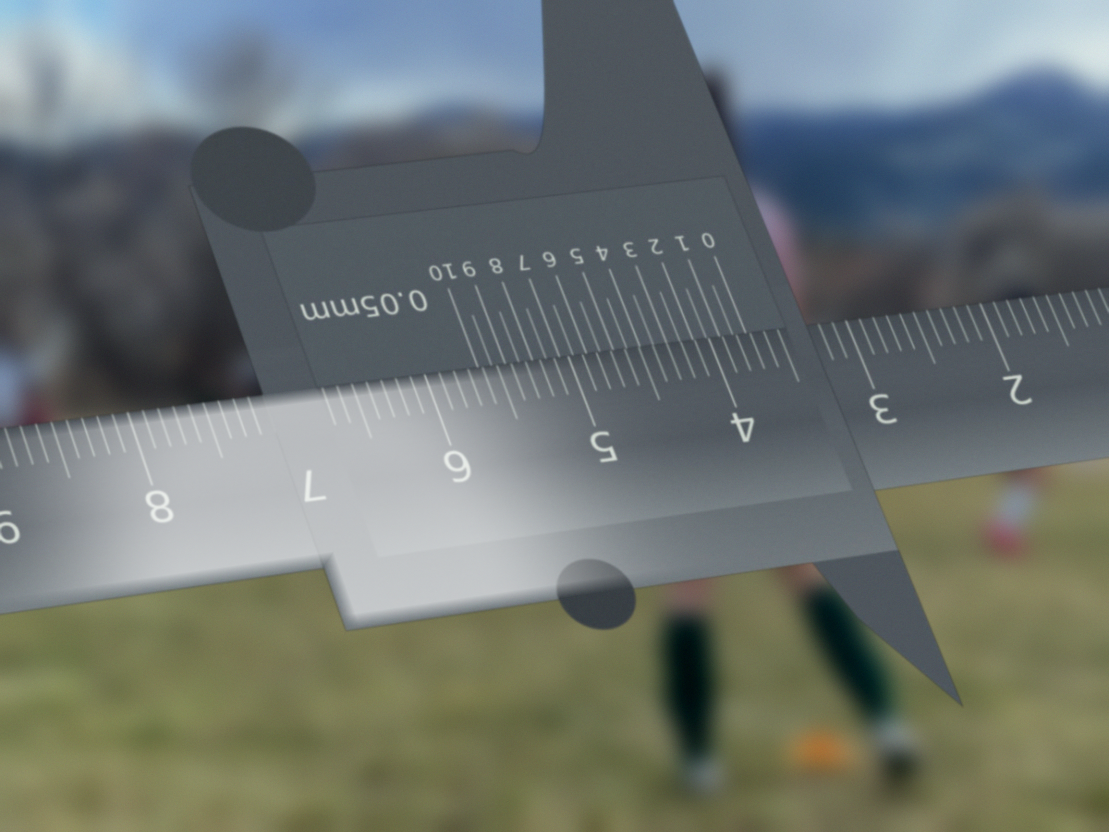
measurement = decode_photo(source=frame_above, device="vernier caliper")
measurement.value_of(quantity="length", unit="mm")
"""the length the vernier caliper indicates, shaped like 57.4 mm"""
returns 37.3 mm
